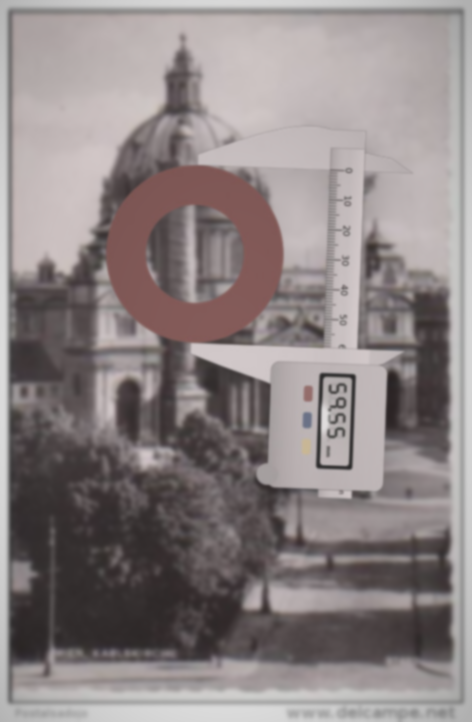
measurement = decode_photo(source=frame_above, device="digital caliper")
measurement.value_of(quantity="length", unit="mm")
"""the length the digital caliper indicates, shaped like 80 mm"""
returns 59.55 mm
